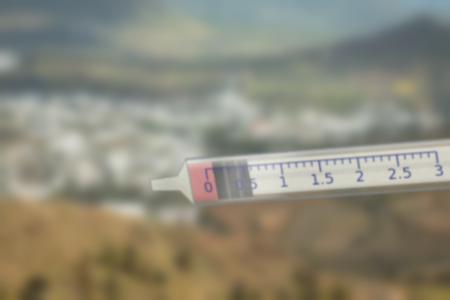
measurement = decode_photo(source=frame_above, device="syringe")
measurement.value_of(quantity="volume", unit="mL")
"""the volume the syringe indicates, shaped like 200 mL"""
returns 0.1 mL
